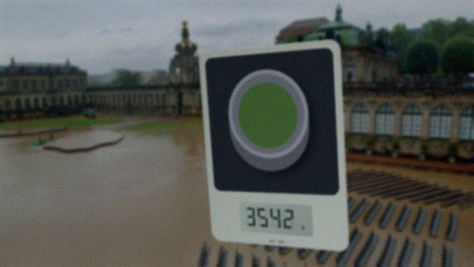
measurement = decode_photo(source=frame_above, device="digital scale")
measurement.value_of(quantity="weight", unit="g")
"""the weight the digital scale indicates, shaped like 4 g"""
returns 3542 g
